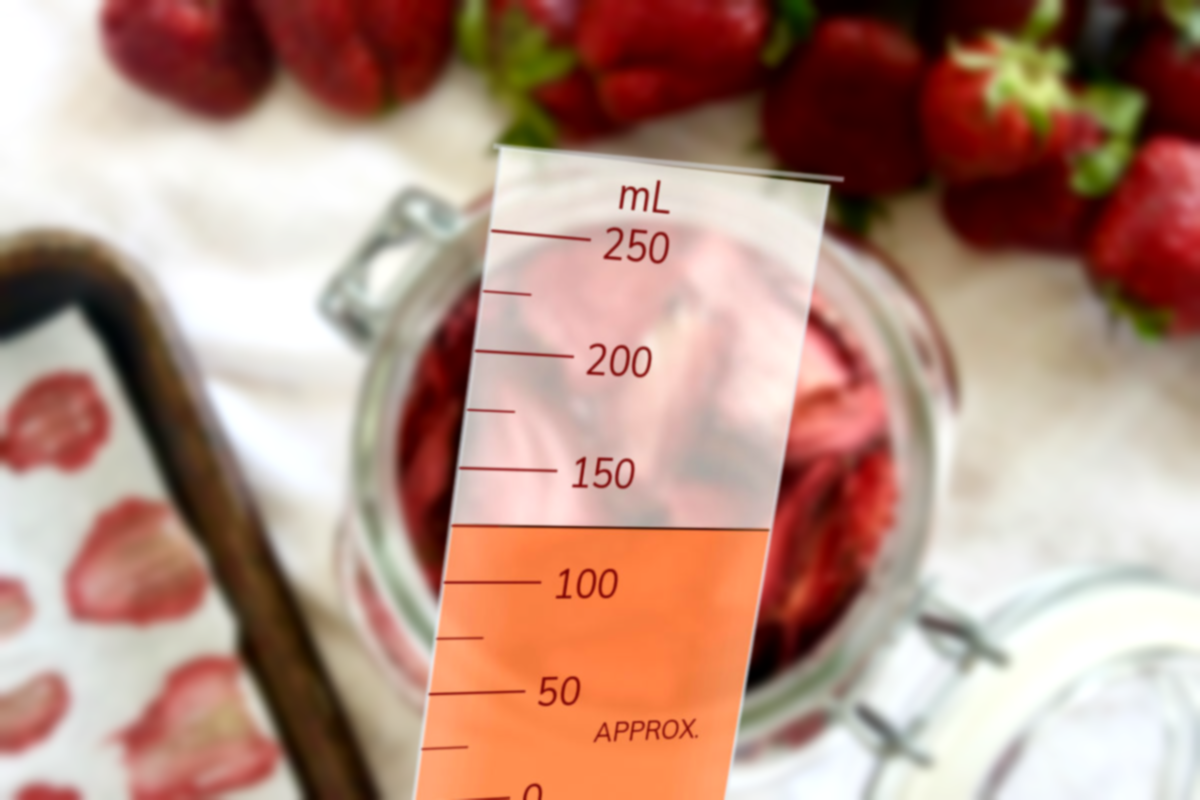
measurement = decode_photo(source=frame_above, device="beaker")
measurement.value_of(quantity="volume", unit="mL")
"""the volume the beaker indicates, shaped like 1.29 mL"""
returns 125 mL
